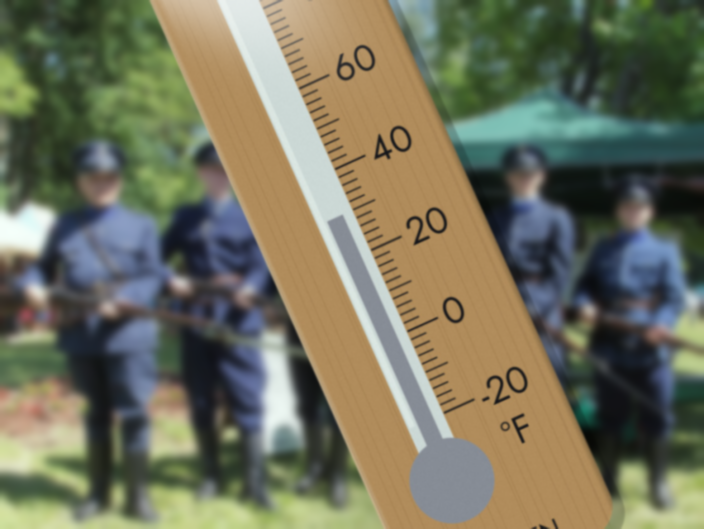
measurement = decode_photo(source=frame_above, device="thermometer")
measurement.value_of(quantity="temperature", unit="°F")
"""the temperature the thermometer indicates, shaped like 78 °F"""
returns 30 °F
